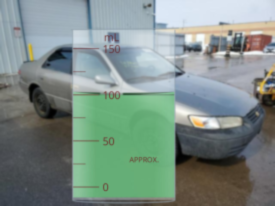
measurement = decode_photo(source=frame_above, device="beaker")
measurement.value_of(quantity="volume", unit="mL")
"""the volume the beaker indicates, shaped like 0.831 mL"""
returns 100 mL
